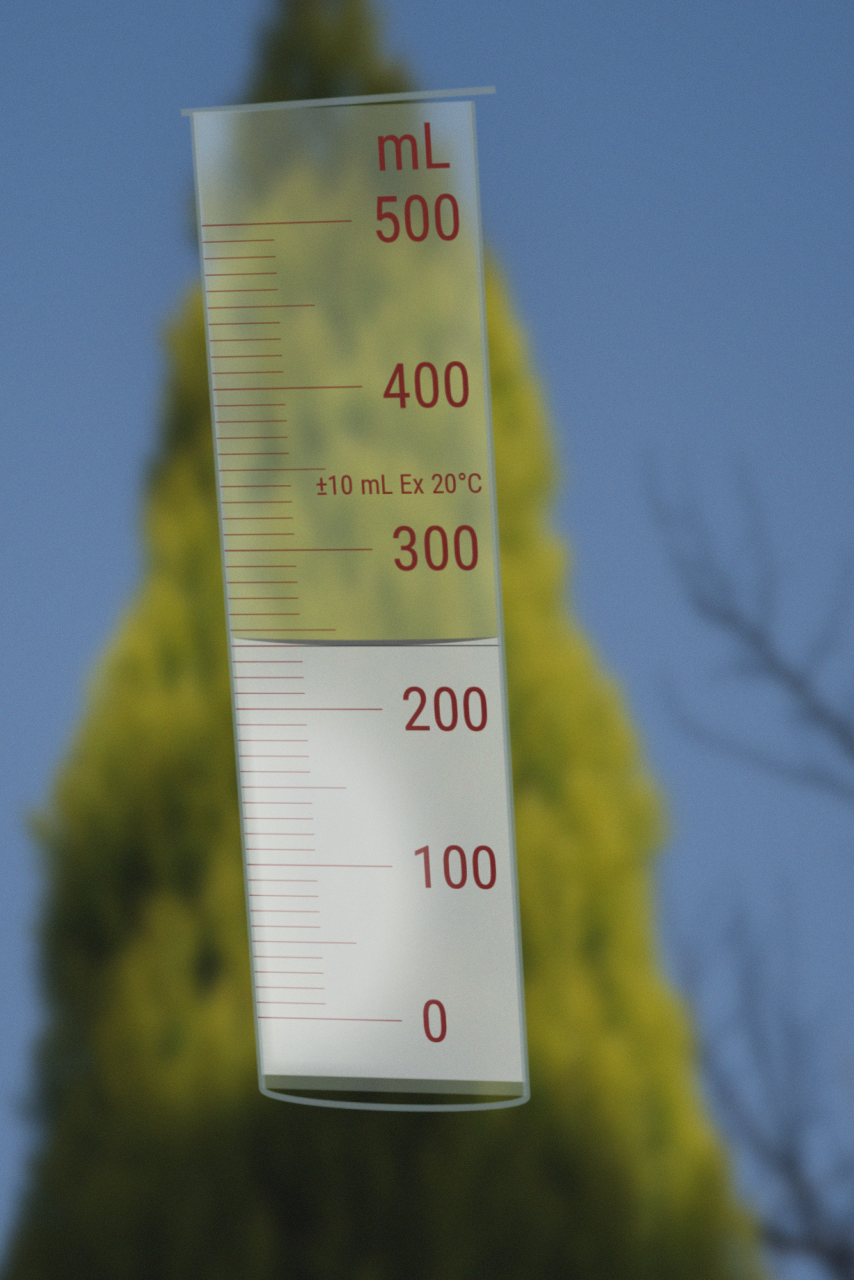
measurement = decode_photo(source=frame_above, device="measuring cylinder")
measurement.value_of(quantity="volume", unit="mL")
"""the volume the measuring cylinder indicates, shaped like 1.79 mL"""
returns 240 mL
